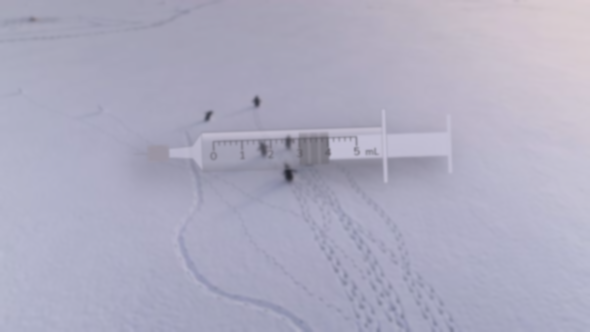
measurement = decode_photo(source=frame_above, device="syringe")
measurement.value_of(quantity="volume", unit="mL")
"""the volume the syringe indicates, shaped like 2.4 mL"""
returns 3 mL
